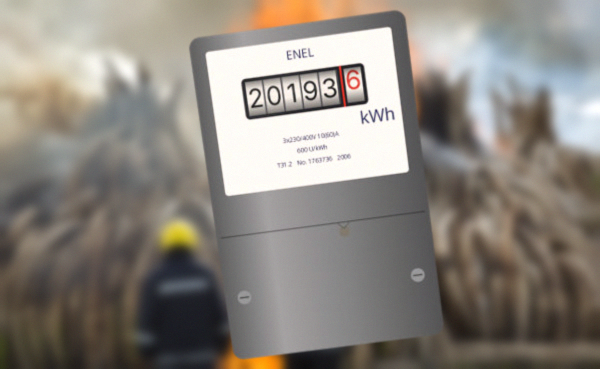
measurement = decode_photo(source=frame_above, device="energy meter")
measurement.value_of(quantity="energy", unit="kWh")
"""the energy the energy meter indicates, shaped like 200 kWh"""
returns 20193.6 kWh
